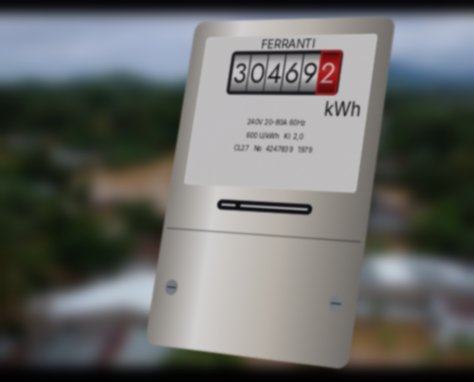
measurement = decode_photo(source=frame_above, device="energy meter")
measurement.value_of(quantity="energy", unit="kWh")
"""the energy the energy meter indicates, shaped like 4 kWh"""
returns 30469.2 kWh
